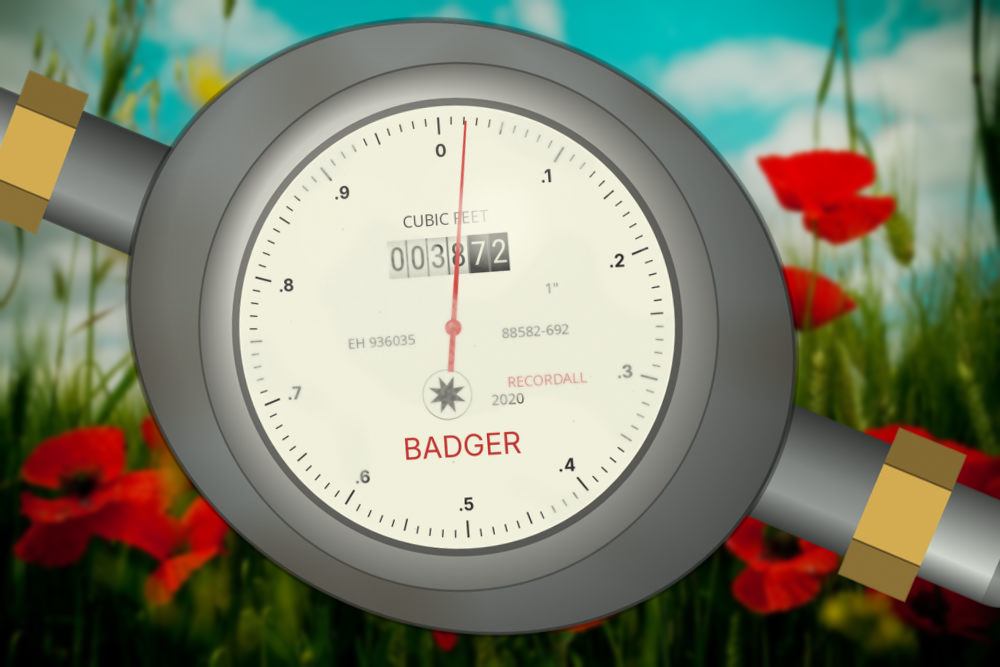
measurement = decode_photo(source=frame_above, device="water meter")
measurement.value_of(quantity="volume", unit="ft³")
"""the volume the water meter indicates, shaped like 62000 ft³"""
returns 3872.02 ft³
